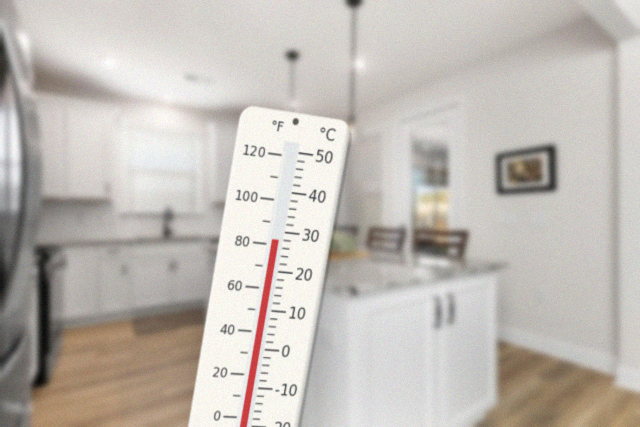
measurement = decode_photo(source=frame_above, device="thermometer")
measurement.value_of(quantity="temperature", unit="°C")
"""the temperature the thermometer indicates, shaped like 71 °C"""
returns 28 °C
